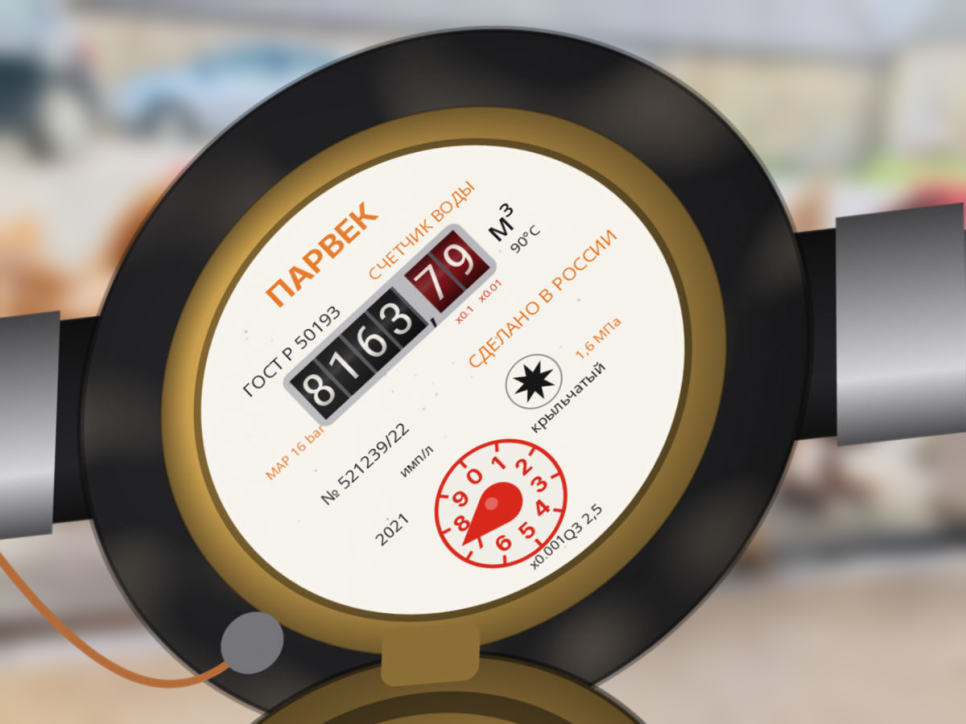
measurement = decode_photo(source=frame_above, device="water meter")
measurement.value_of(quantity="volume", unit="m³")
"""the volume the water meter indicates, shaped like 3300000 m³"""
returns 8163.797 m³
